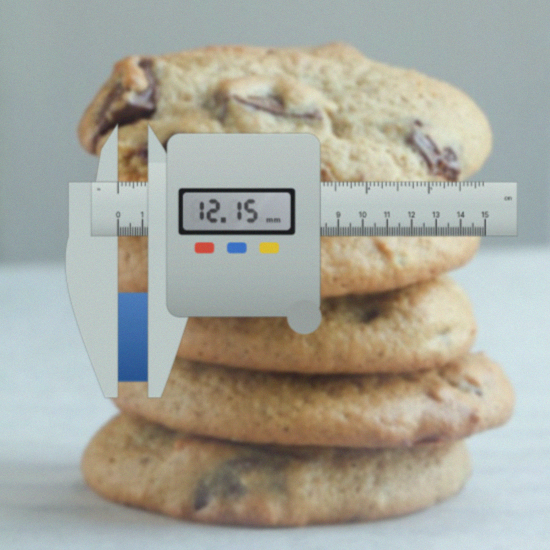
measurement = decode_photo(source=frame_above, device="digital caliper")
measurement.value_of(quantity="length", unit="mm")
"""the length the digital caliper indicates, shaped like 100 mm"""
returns 12.15 mm
